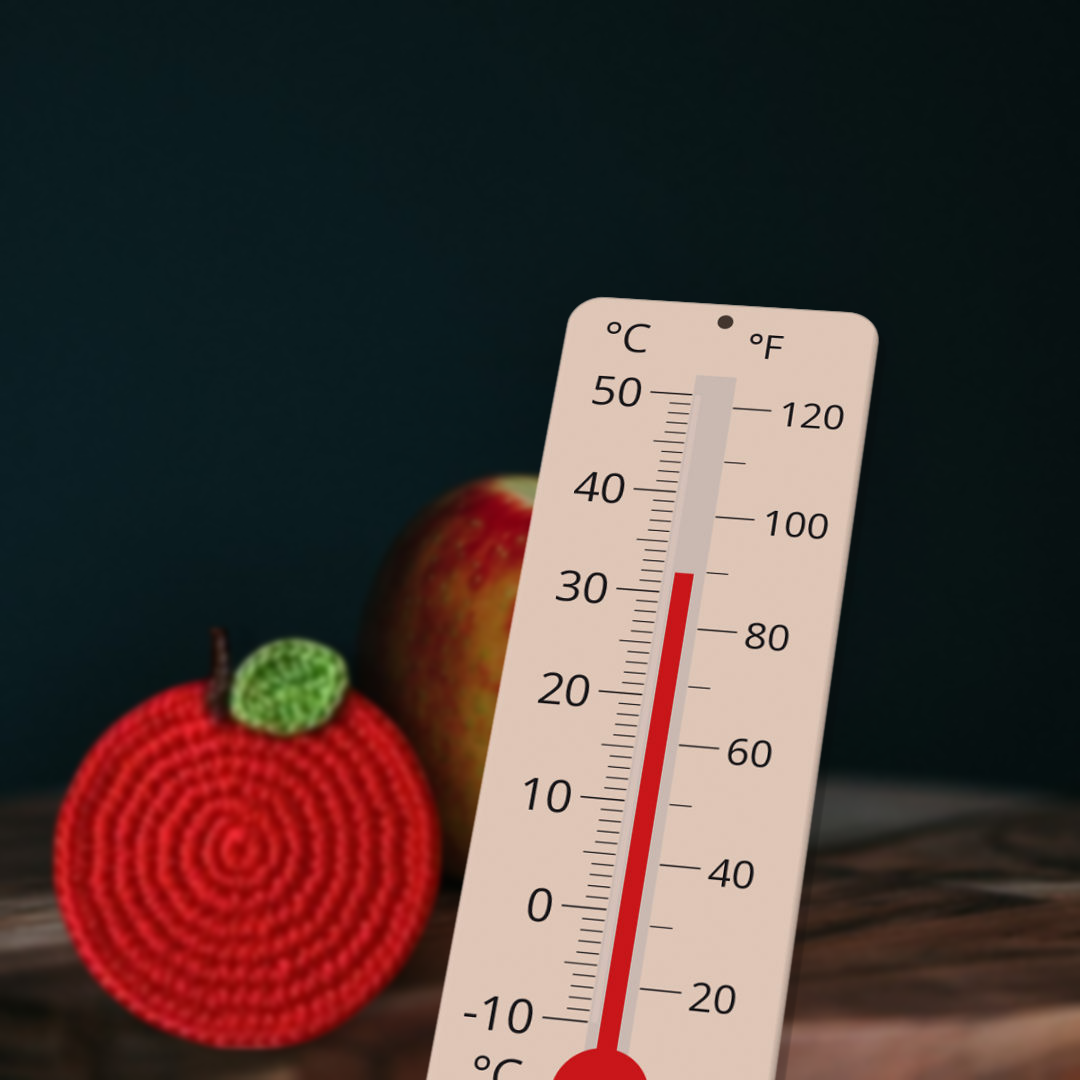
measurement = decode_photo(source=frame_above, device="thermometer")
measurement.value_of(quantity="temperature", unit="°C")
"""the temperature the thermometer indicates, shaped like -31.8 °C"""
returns 32 °C
